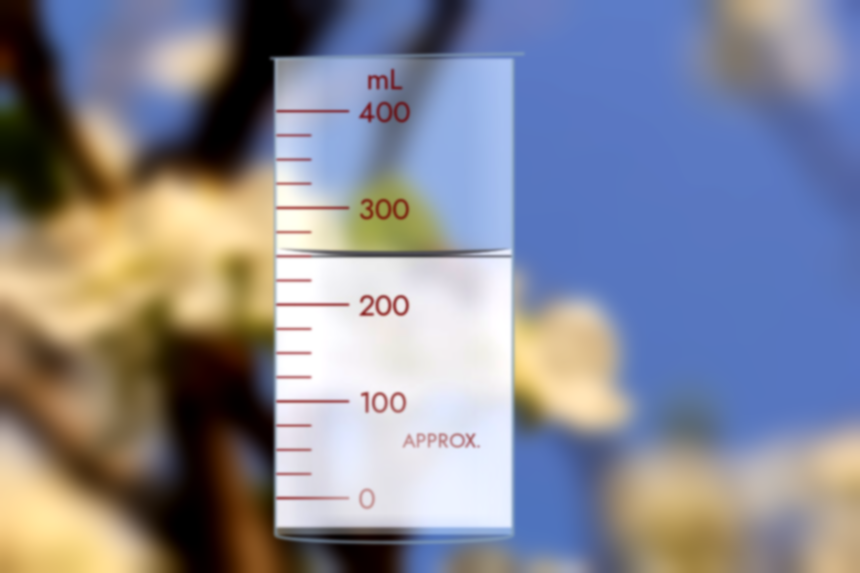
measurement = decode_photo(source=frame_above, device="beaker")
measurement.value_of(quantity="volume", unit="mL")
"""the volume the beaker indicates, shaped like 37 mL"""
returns 250 mL
